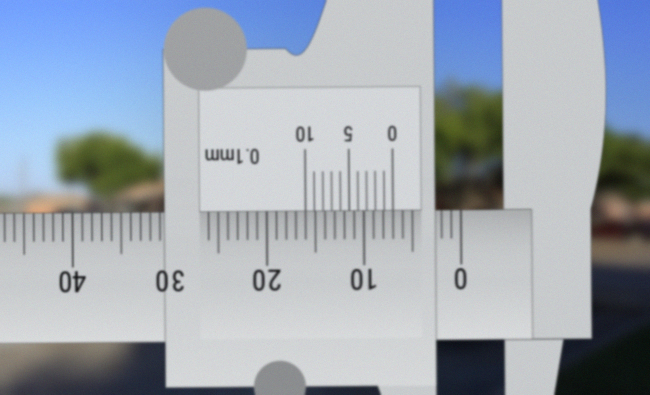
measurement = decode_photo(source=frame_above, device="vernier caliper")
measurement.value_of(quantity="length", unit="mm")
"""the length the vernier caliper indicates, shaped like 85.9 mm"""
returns 7.0 mm
